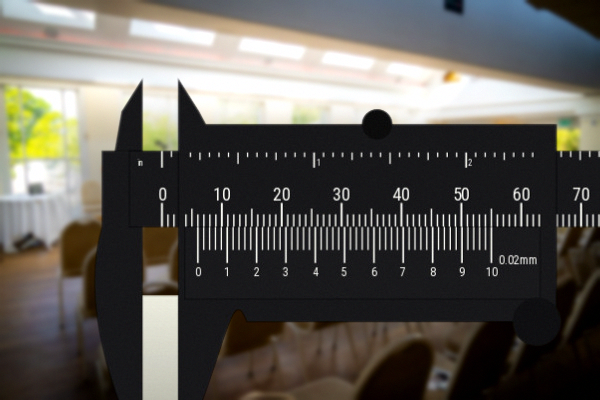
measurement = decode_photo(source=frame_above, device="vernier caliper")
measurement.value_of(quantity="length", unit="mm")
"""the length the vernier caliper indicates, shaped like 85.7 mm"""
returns 6.0 mm
